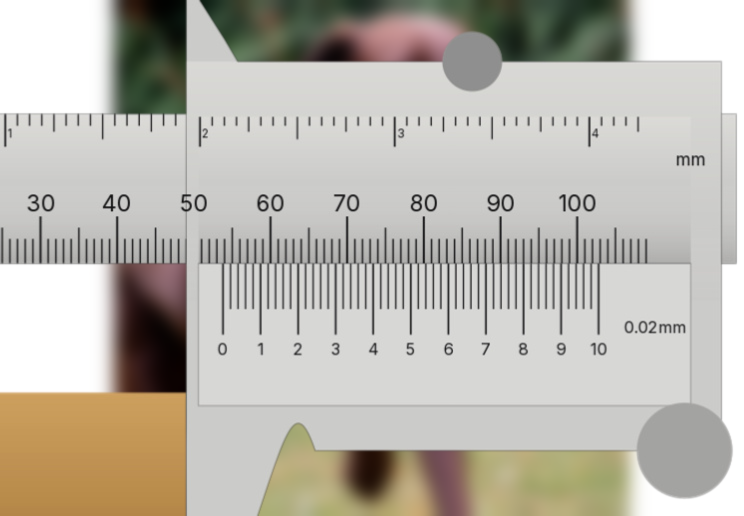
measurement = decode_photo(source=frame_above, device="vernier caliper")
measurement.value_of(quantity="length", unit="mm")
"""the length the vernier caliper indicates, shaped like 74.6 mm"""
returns 53.8 mm
